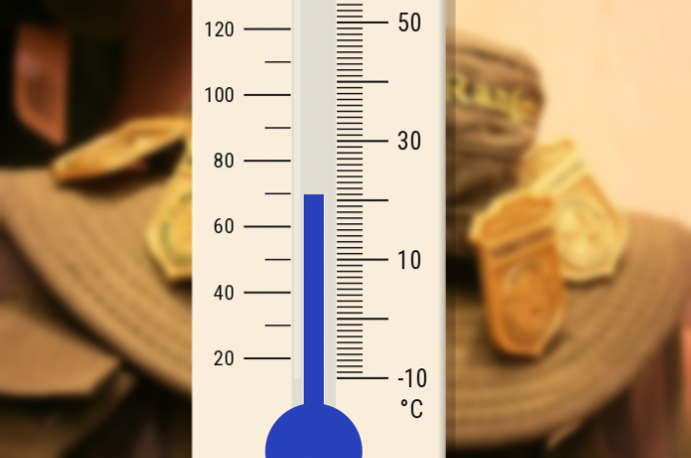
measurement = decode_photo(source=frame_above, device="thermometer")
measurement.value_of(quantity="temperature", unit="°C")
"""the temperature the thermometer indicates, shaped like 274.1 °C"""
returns 21 °C
